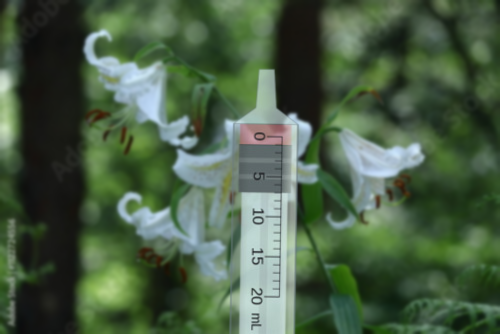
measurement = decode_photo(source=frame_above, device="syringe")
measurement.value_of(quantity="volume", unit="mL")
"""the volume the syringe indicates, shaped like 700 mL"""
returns 1 mL
